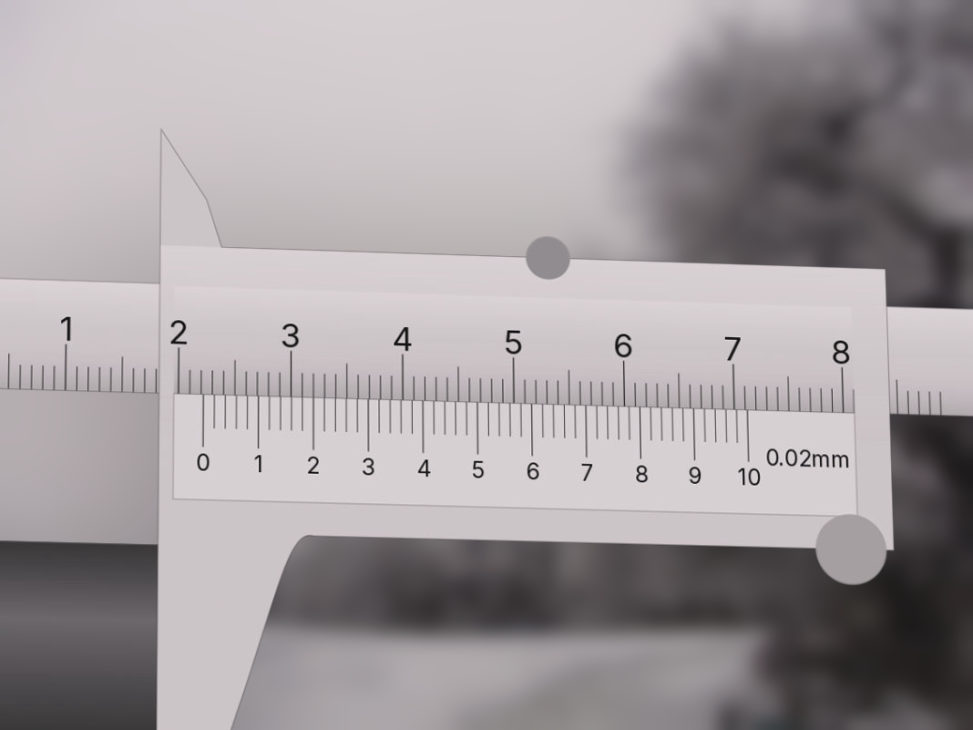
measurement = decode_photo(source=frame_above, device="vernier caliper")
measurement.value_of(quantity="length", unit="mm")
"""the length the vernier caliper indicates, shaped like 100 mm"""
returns 22.2 mm
